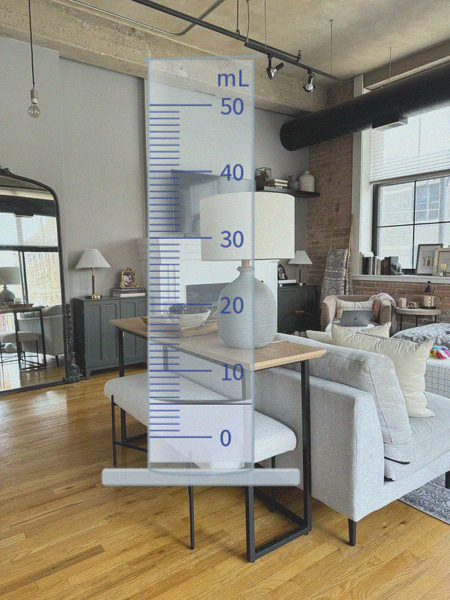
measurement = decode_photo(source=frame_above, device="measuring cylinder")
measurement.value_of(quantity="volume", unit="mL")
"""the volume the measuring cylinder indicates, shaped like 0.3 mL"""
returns 5 mL
